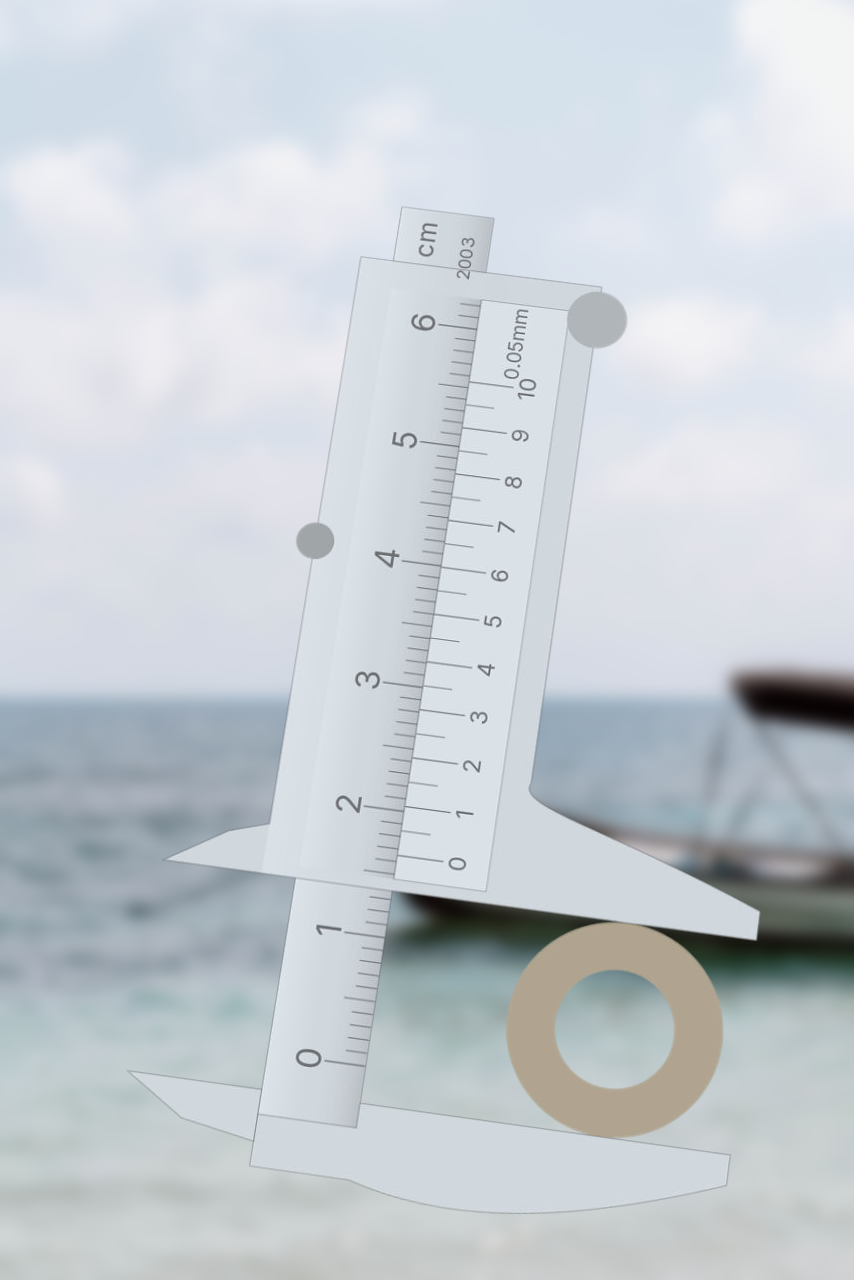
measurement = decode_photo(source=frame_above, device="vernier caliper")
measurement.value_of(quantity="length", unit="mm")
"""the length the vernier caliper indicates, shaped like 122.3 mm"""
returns 16.5 mm
